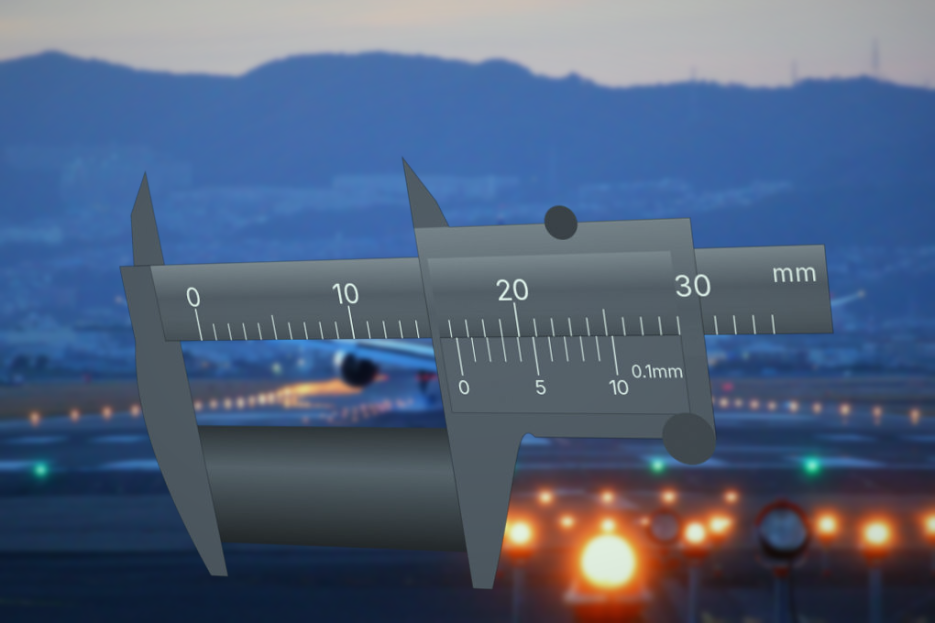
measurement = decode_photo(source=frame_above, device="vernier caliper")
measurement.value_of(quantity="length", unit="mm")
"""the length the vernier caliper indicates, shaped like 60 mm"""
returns 16.3 mm
